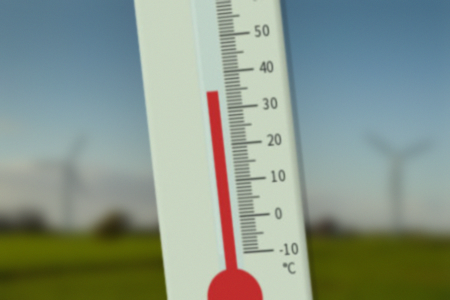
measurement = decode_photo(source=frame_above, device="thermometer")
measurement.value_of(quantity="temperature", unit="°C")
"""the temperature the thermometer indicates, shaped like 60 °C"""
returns 35 °C
